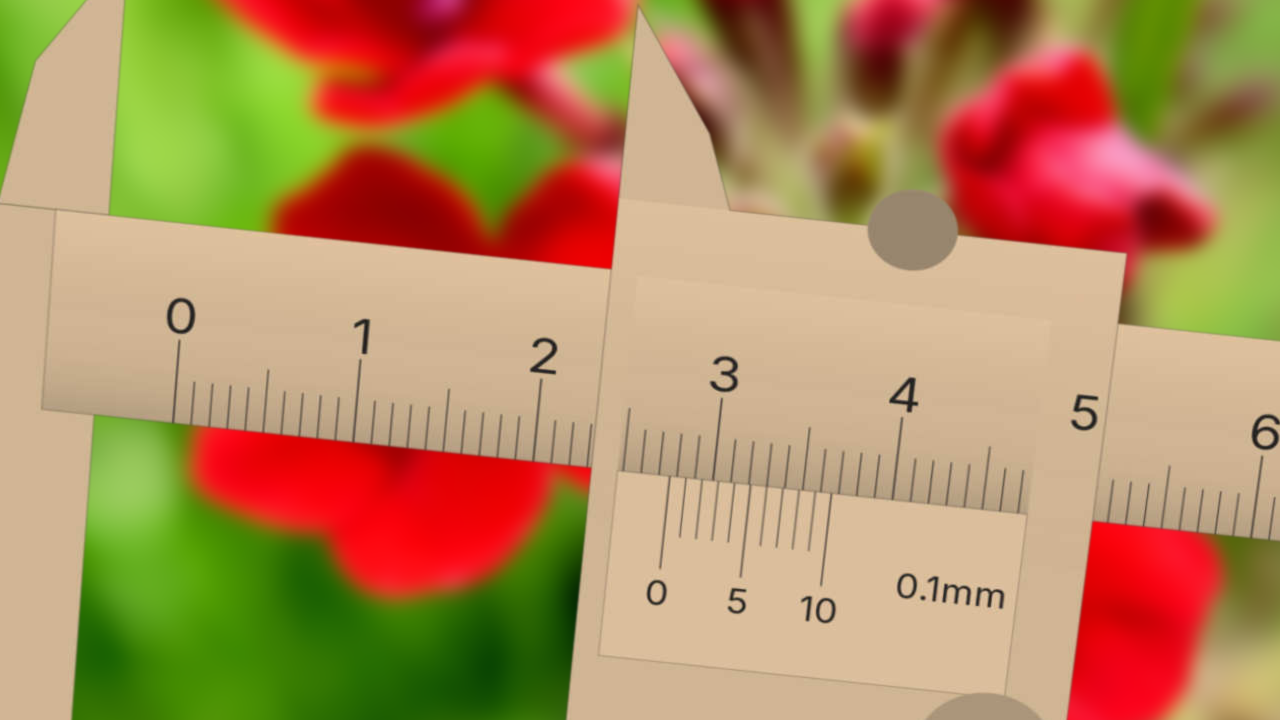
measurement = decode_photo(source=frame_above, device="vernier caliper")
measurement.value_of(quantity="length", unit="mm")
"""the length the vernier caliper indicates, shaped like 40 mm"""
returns 27.6 mm
